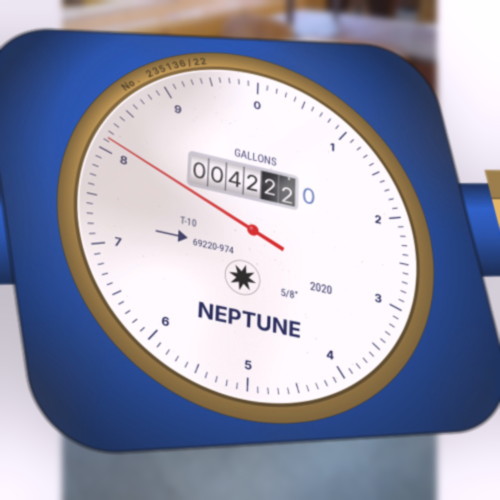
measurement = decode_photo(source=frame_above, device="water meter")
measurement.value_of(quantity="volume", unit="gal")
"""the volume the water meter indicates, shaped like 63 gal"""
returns 42218.1 gal
